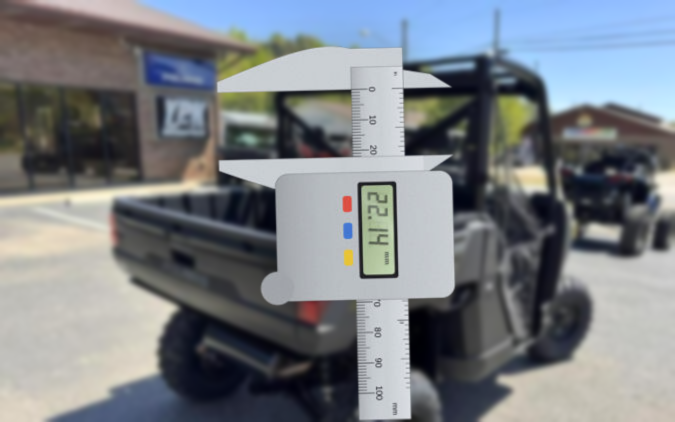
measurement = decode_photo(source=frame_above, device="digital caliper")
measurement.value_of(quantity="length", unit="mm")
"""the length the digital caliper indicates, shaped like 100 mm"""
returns 22.14 mm
